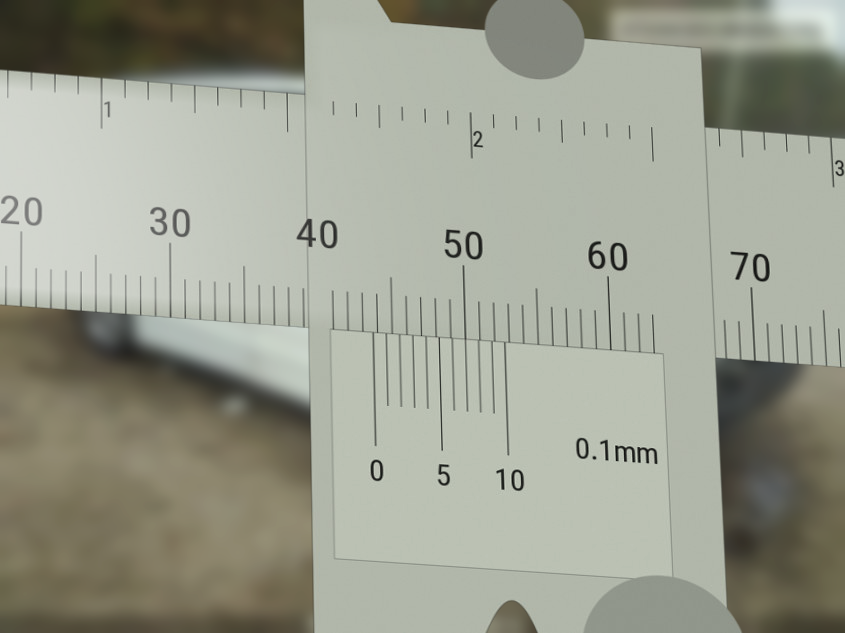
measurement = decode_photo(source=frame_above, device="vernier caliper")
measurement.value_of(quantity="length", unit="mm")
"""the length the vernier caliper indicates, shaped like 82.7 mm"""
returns 43.7 mm
